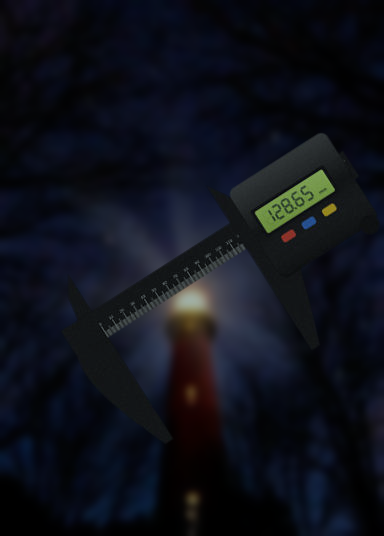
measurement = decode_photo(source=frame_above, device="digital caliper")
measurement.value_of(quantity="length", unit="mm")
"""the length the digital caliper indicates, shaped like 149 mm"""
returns 128.65 mm
